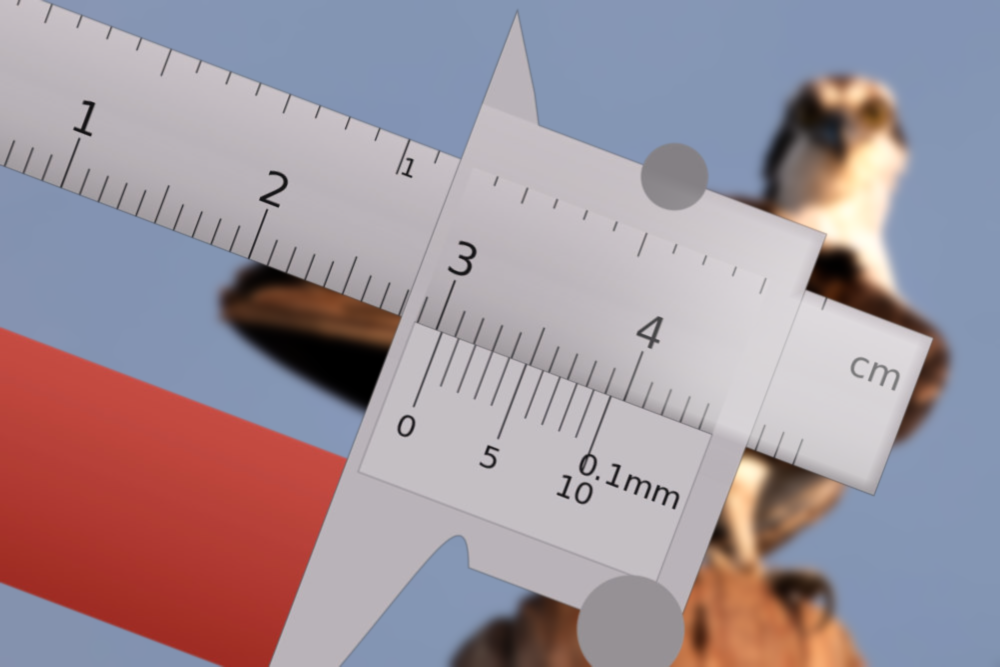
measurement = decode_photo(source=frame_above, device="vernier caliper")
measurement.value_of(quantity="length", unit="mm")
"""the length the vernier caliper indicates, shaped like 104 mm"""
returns 30.3 mm
